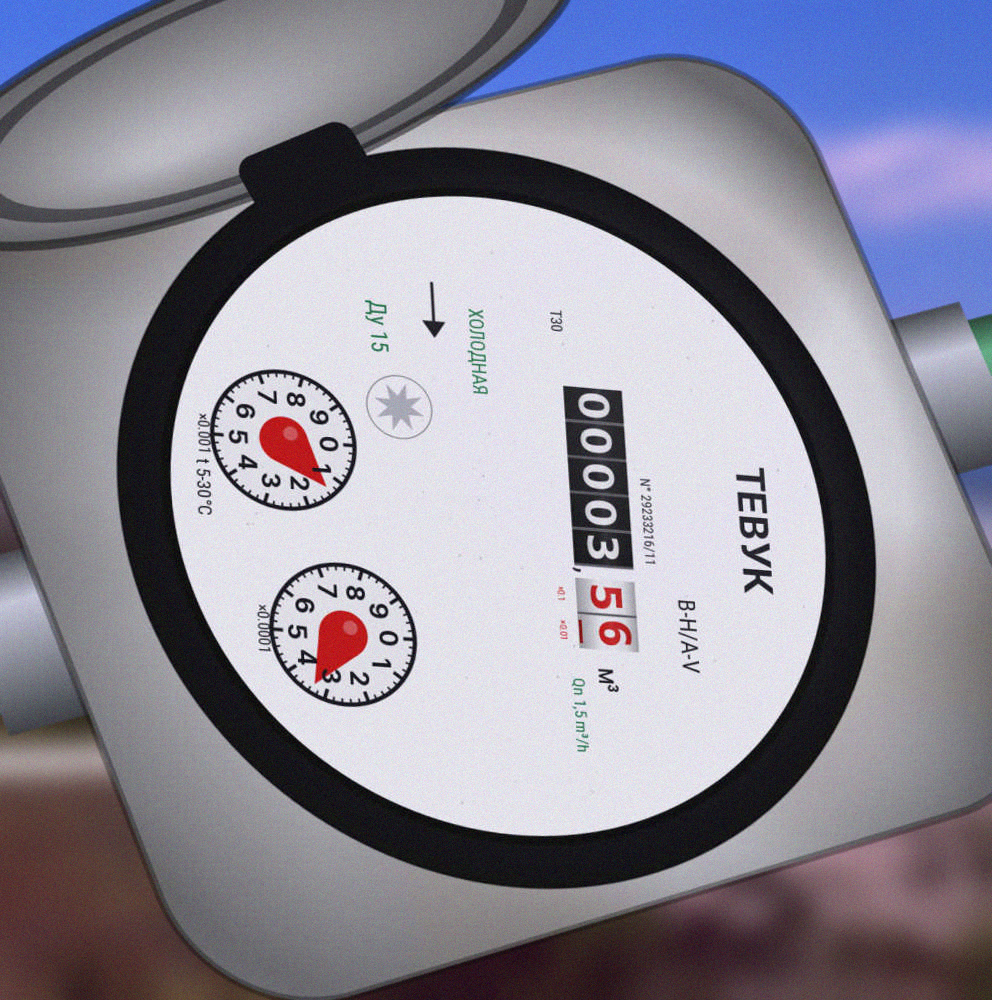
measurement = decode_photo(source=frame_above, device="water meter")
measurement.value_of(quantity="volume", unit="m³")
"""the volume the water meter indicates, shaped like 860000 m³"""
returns 3.5613 m³
